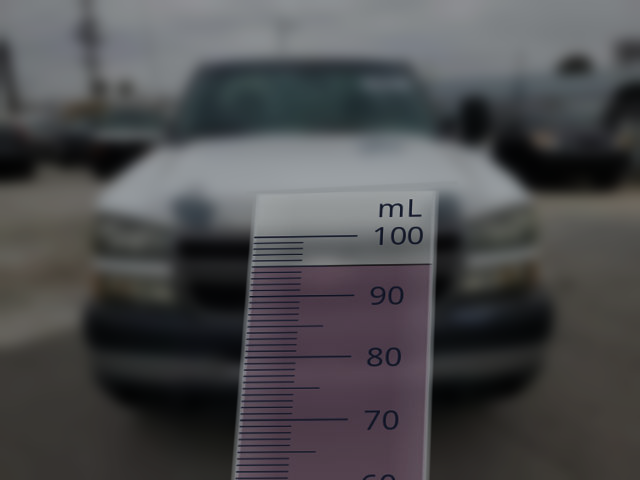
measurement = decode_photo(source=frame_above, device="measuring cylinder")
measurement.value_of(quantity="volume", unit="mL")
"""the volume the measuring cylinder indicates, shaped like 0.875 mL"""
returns 95 mL
